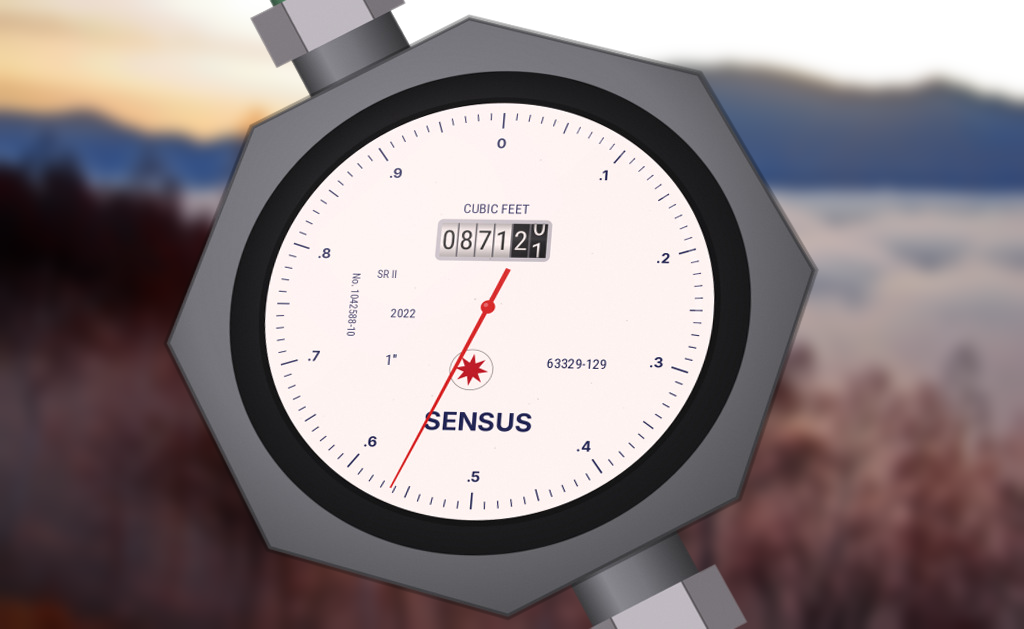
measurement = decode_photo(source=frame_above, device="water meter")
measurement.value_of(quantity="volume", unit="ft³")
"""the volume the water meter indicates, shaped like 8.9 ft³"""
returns 87120.56 ft³
